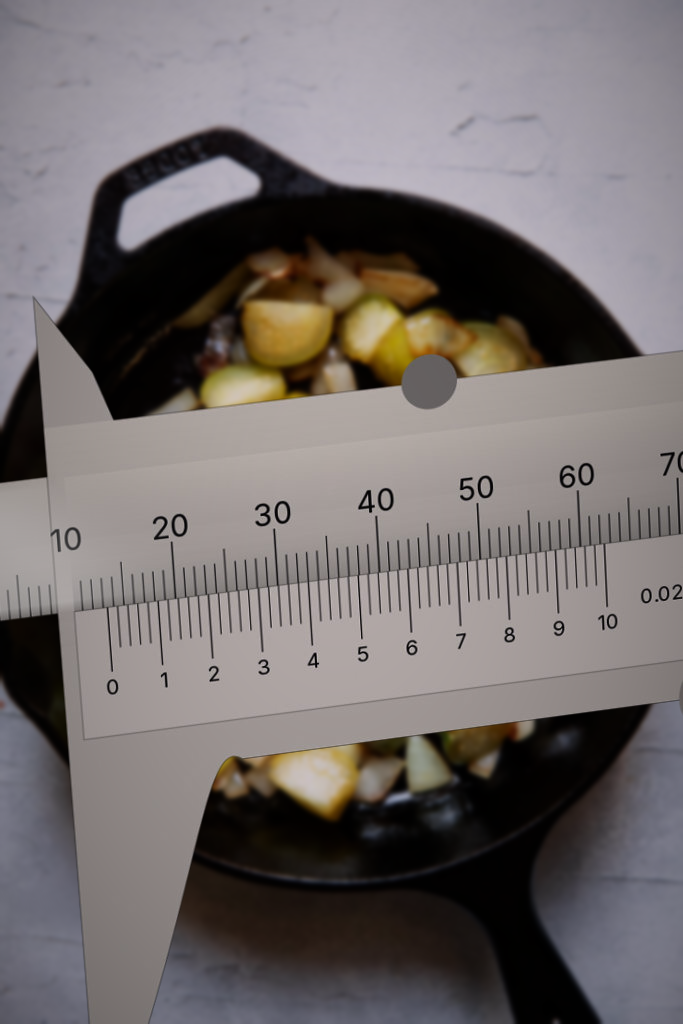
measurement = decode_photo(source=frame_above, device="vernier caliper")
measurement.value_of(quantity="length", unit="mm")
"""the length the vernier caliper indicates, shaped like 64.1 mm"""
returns 13.4 mm
